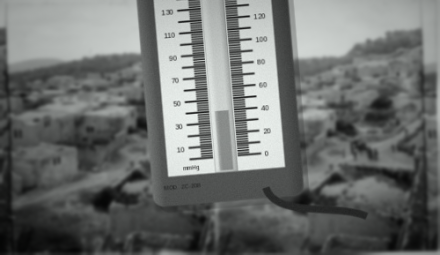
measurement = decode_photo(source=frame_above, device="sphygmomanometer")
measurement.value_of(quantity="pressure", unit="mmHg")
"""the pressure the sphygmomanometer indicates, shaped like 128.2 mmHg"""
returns 40 mmHg
